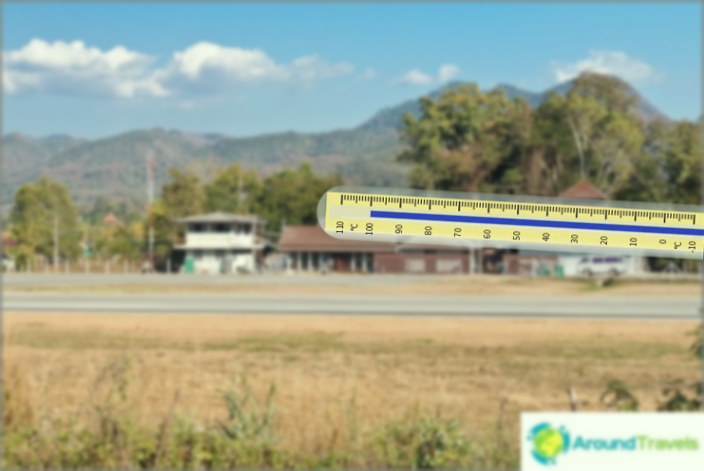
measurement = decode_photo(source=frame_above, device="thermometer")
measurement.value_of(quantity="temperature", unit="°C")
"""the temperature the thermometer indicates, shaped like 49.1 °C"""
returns 100 °C
